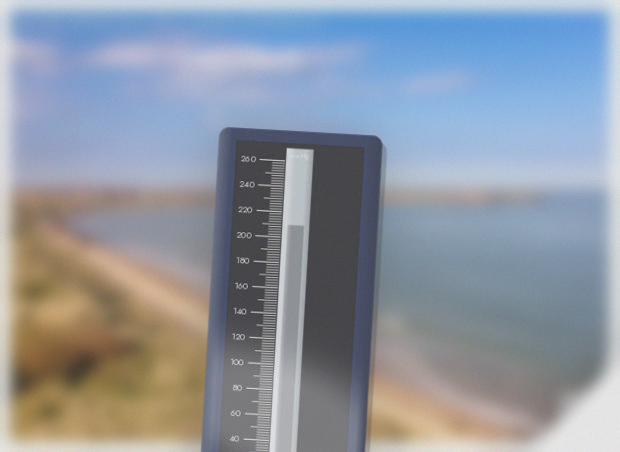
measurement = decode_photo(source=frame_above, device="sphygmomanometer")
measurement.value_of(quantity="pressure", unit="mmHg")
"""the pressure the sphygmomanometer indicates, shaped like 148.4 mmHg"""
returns 210 mmHg
